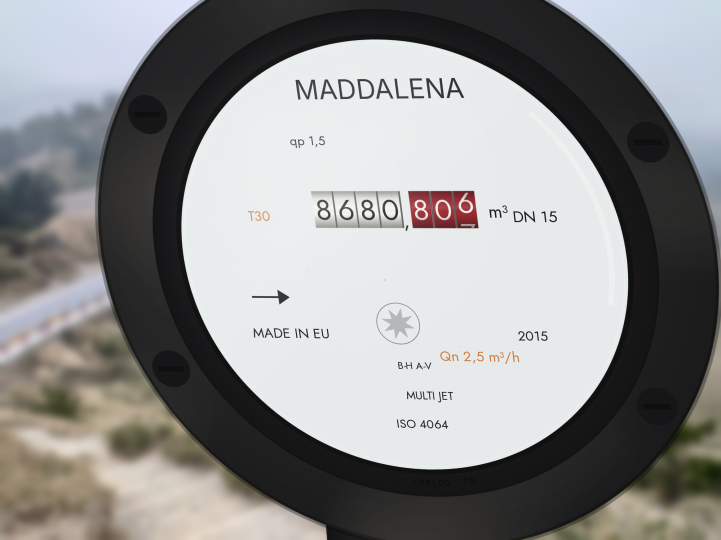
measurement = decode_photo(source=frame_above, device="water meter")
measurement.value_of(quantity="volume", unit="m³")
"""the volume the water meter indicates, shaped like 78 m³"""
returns 8680.806 m³
